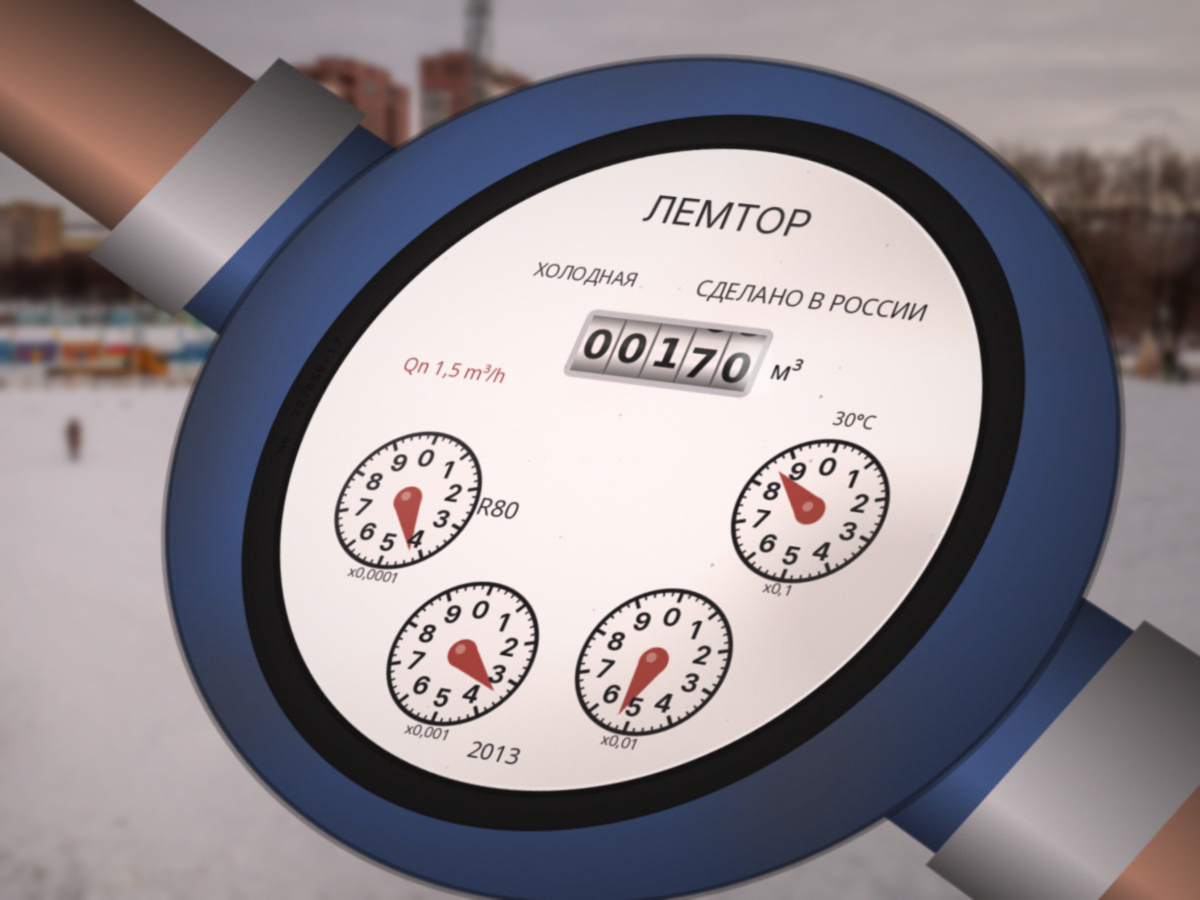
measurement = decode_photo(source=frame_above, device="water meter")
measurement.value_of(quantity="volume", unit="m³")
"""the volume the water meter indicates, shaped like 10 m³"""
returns 169.8534 m³
